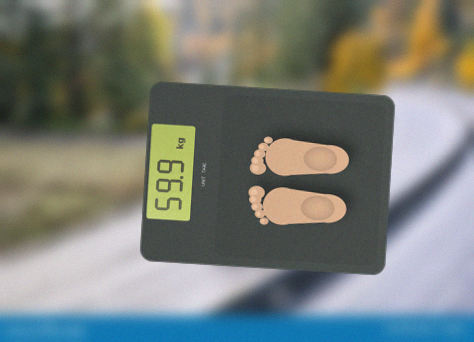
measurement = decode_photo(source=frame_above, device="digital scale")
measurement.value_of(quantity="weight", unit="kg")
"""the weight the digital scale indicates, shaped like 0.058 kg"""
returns 59.9 kg
